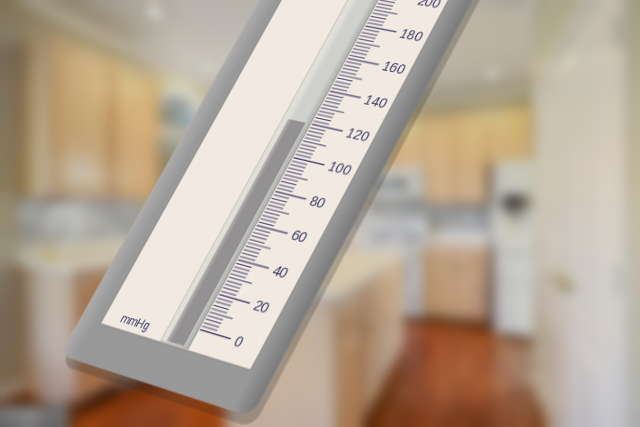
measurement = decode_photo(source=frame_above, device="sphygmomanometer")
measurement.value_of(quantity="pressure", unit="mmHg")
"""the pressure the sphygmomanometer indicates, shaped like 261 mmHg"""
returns 120 mmHg
